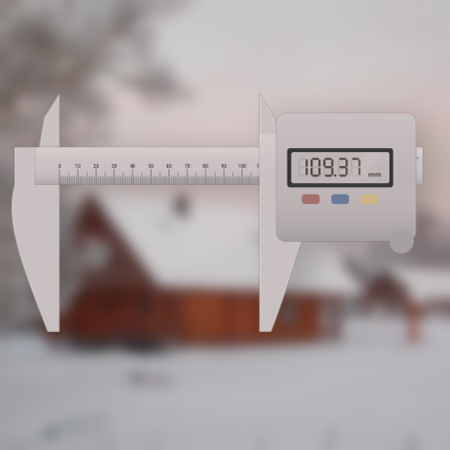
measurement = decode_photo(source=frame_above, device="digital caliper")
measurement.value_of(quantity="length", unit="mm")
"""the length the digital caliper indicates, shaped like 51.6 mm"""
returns 109.37 mm
